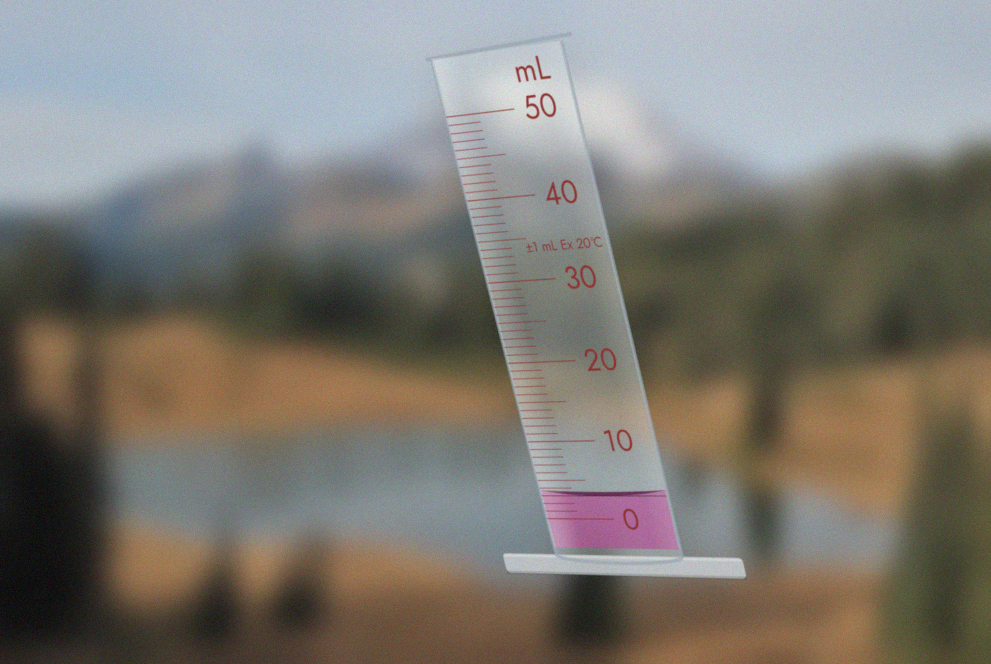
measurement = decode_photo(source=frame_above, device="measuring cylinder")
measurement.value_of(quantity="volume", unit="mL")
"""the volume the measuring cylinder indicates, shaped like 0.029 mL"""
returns 3 mL
